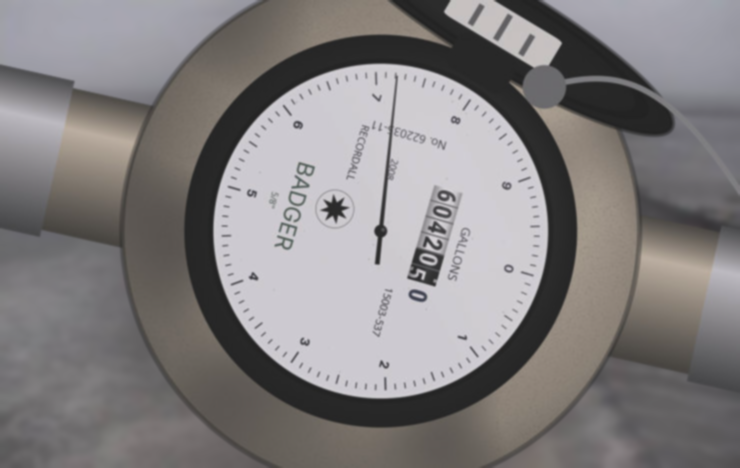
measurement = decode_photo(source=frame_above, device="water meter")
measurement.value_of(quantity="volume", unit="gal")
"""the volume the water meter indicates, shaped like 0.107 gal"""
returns 6042047.2 gal
